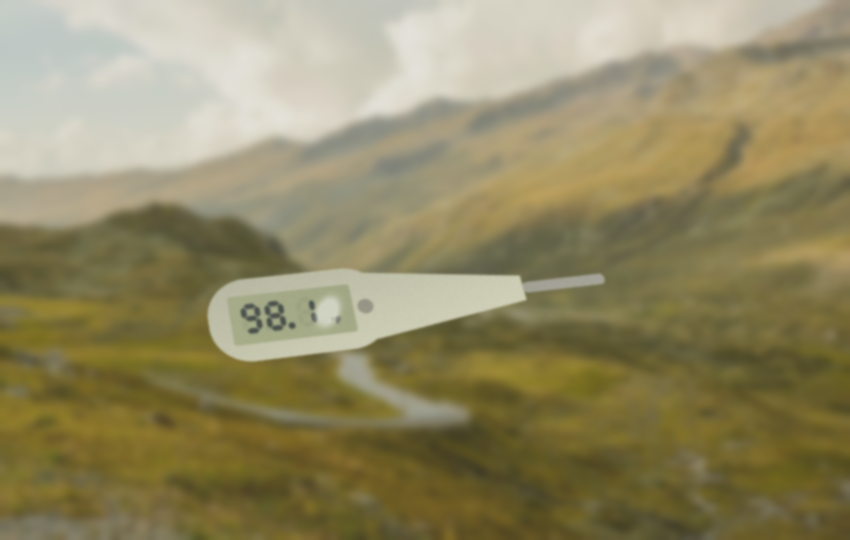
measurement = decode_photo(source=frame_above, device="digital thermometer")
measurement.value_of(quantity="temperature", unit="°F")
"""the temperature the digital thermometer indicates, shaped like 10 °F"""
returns 98.1 °F
